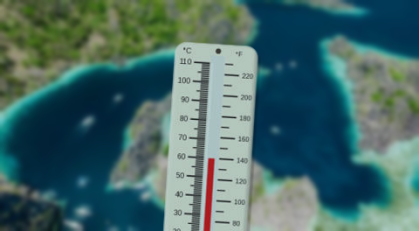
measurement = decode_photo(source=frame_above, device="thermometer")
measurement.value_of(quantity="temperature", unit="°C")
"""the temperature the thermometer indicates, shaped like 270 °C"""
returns 60 °C
